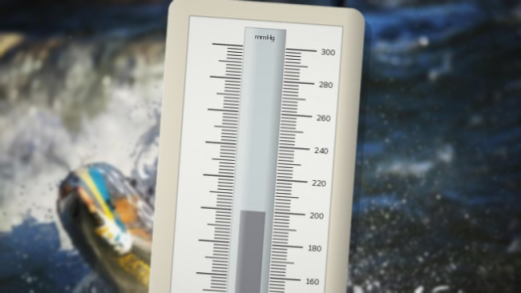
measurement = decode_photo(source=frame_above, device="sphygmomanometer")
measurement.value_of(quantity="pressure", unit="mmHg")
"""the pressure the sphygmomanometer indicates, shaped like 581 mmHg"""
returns 200 mmHg
